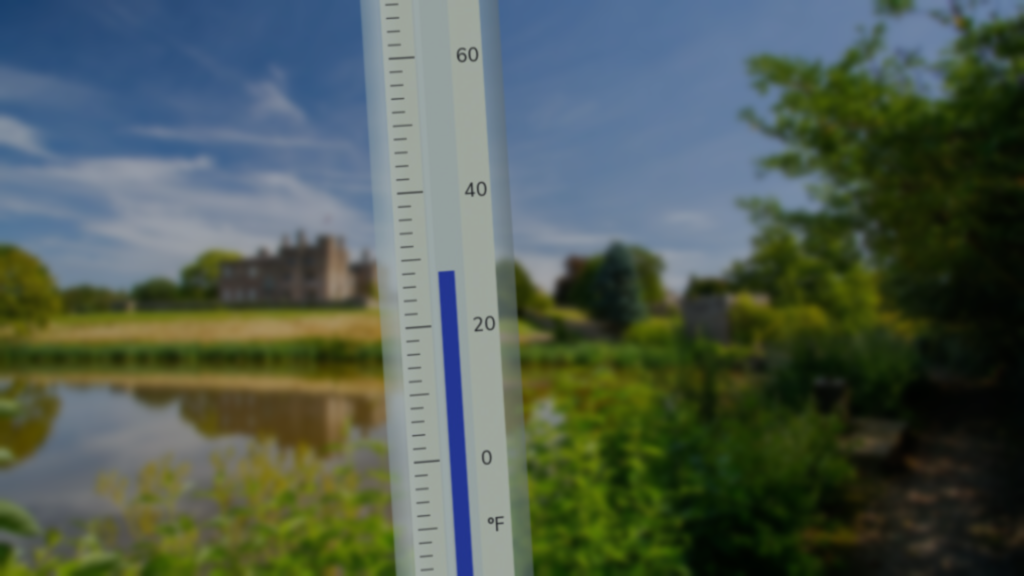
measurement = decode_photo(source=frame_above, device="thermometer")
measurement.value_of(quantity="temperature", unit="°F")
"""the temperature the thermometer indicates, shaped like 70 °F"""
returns 28 °F
